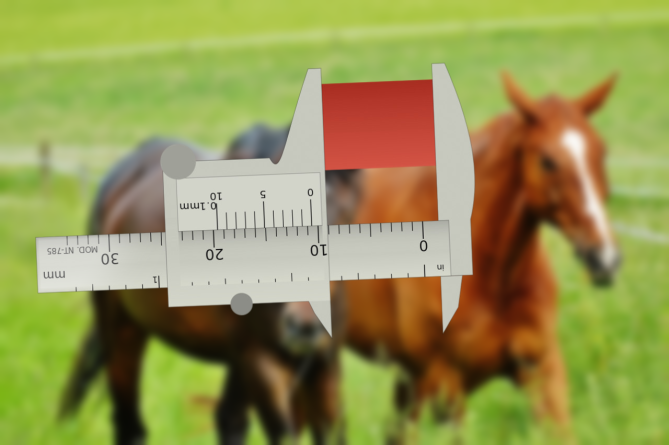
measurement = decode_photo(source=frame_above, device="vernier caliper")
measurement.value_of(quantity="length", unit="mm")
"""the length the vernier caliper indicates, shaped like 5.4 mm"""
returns 10.6 mm
